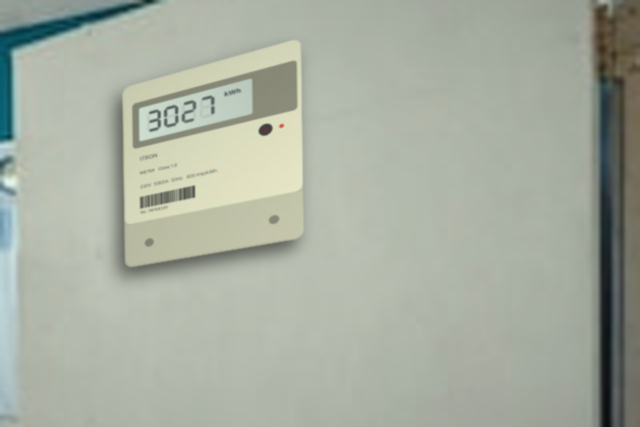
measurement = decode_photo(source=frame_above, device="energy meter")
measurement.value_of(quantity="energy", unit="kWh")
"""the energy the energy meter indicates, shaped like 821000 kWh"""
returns 3027 kWh
